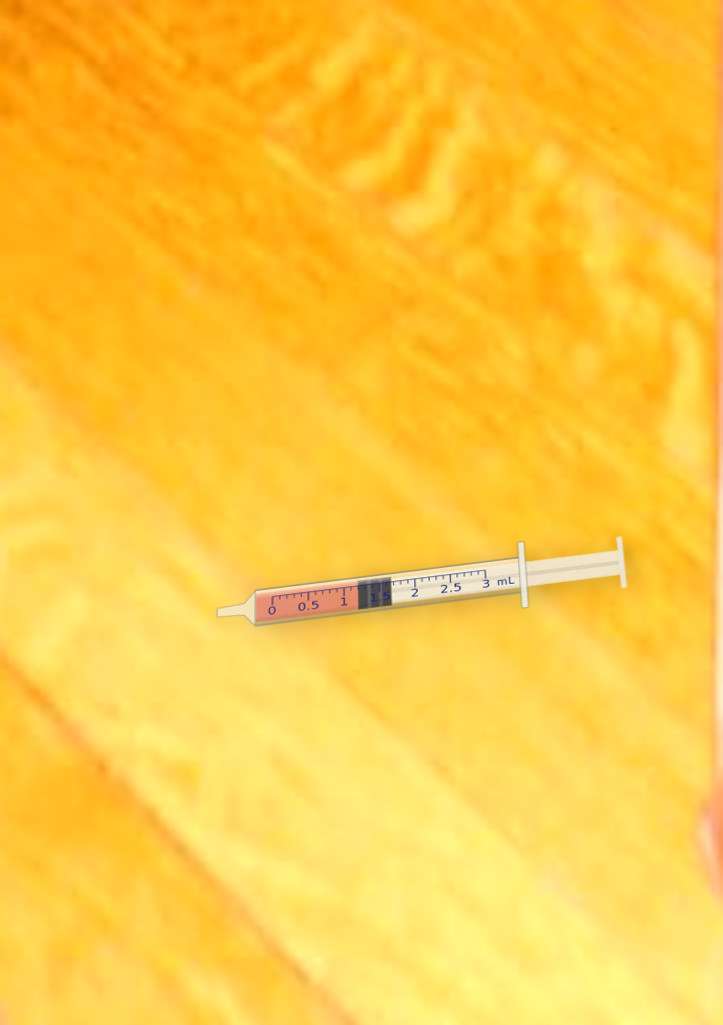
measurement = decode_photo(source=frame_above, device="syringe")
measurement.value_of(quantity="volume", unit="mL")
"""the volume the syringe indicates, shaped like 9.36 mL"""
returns 1.2 mL
